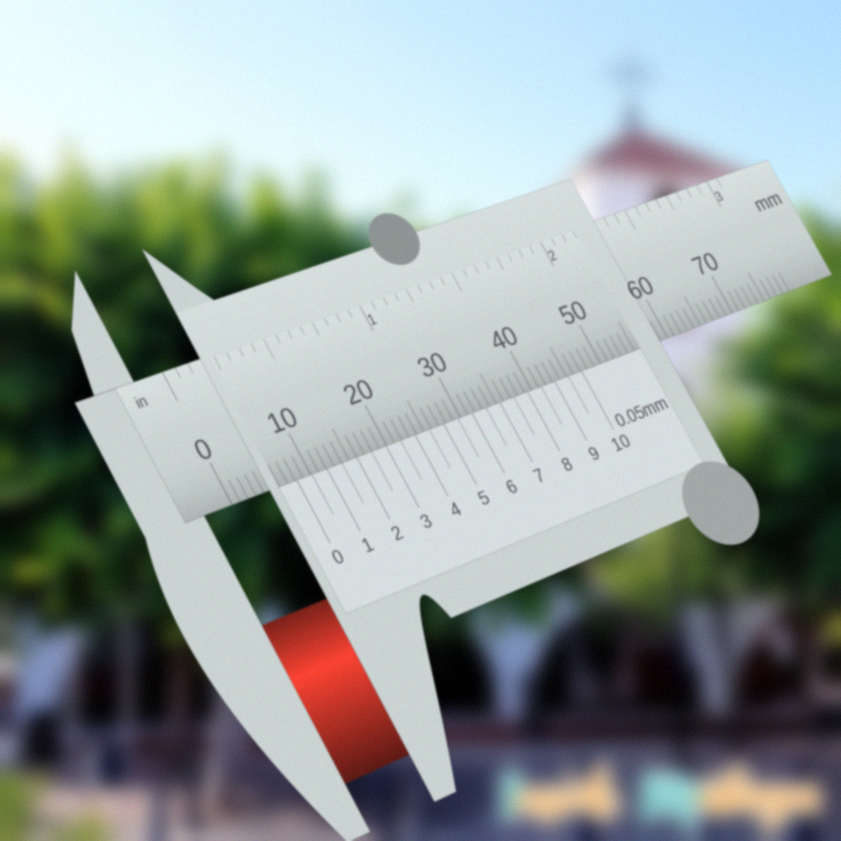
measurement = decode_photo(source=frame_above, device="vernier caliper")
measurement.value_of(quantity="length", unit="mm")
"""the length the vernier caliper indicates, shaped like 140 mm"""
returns 8.2 mm
